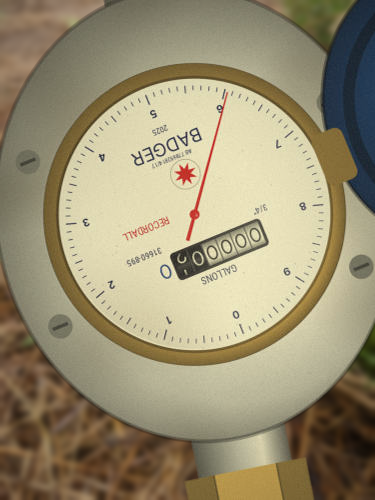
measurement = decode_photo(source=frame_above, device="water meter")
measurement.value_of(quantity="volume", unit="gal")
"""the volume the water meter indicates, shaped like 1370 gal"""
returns 16.0 gal
